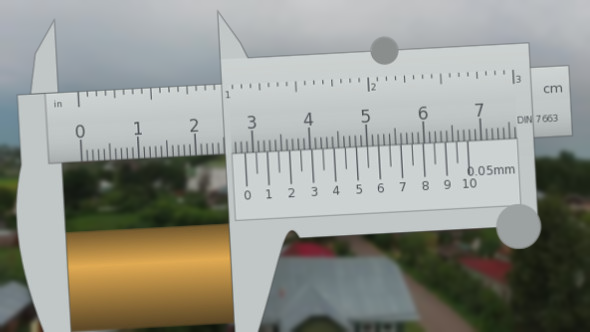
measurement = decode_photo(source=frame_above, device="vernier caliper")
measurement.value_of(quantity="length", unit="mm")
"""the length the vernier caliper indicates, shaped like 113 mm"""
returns 28.6 mm
